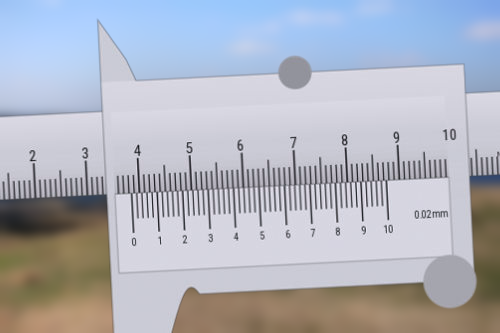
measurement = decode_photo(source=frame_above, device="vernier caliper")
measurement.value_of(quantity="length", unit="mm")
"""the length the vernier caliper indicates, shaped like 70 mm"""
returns 38.5 mm
